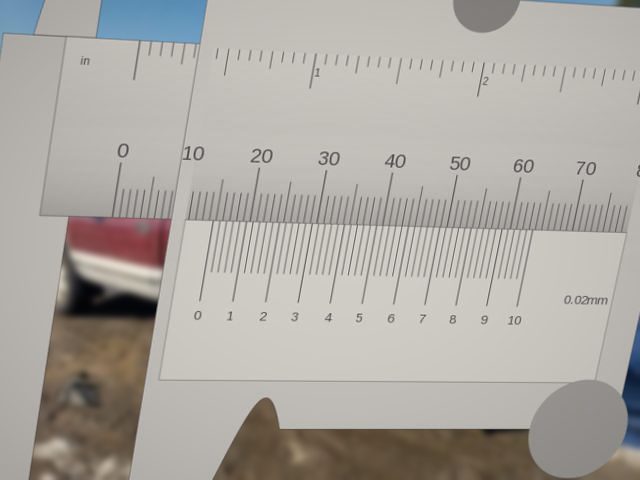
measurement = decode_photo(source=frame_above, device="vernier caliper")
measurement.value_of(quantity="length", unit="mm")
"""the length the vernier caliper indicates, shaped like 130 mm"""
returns 14.6 mm
